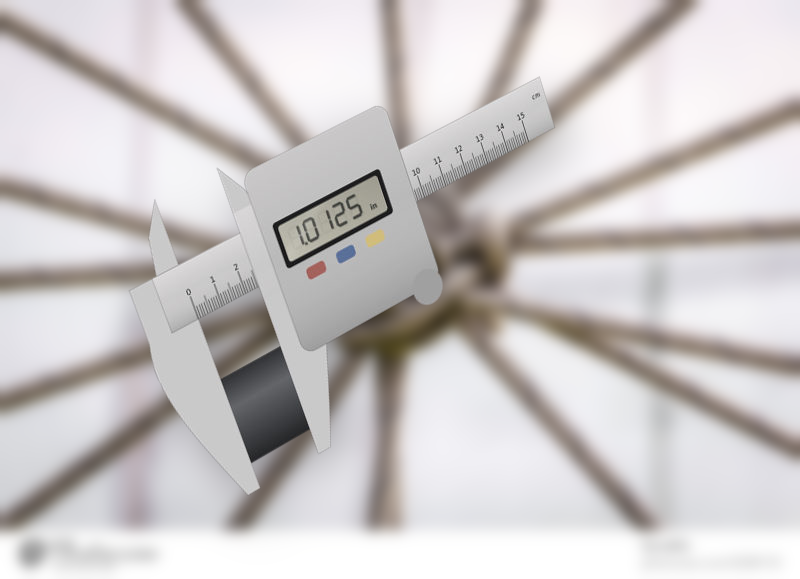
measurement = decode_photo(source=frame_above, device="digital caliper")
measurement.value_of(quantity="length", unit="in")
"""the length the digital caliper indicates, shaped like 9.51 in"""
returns 1.0125 in
